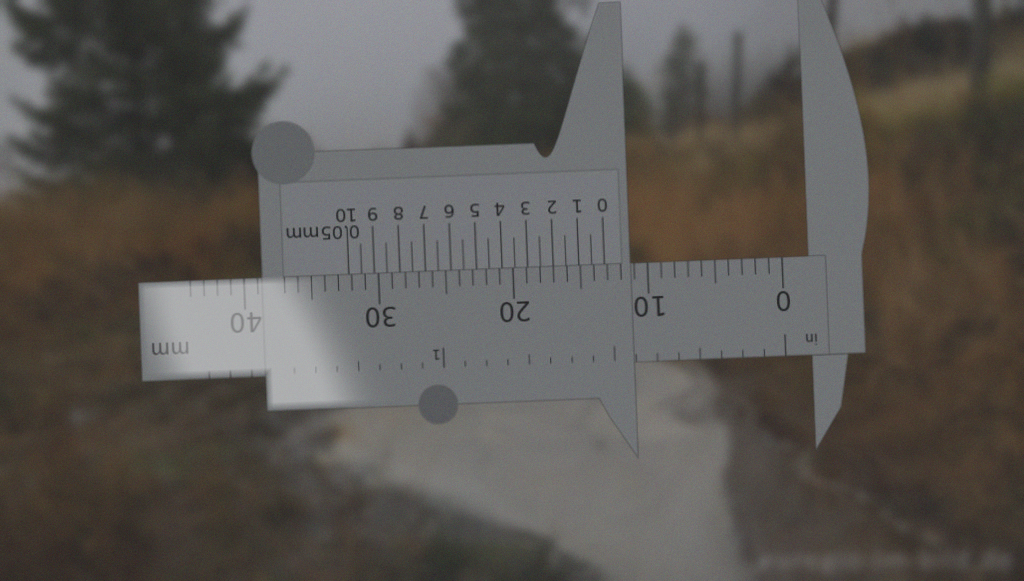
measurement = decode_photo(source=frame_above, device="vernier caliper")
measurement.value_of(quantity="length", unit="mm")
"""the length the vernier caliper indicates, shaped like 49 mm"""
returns 13.2 mm
